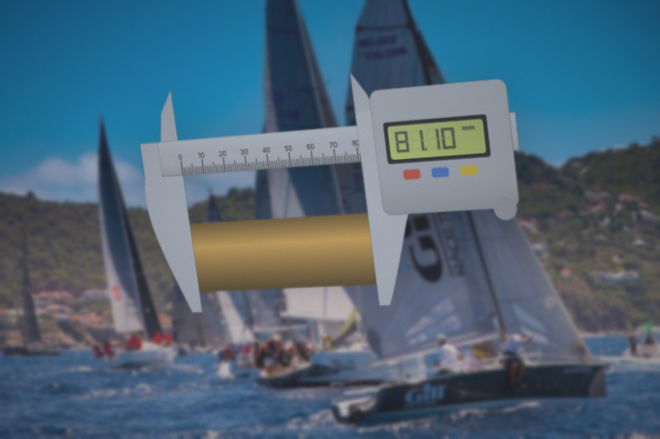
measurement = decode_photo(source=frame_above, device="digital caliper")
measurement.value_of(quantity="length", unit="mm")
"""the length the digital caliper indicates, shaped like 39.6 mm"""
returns 81.10 mm
